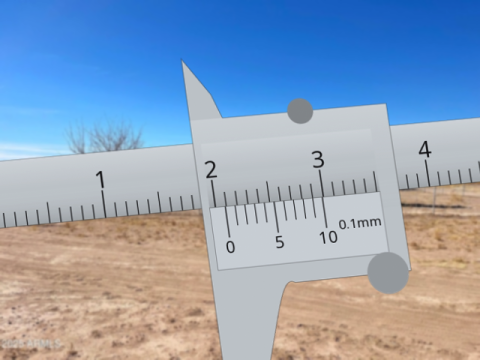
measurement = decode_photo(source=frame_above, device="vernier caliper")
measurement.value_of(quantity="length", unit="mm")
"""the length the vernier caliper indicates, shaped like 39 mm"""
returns 20.9 mm
